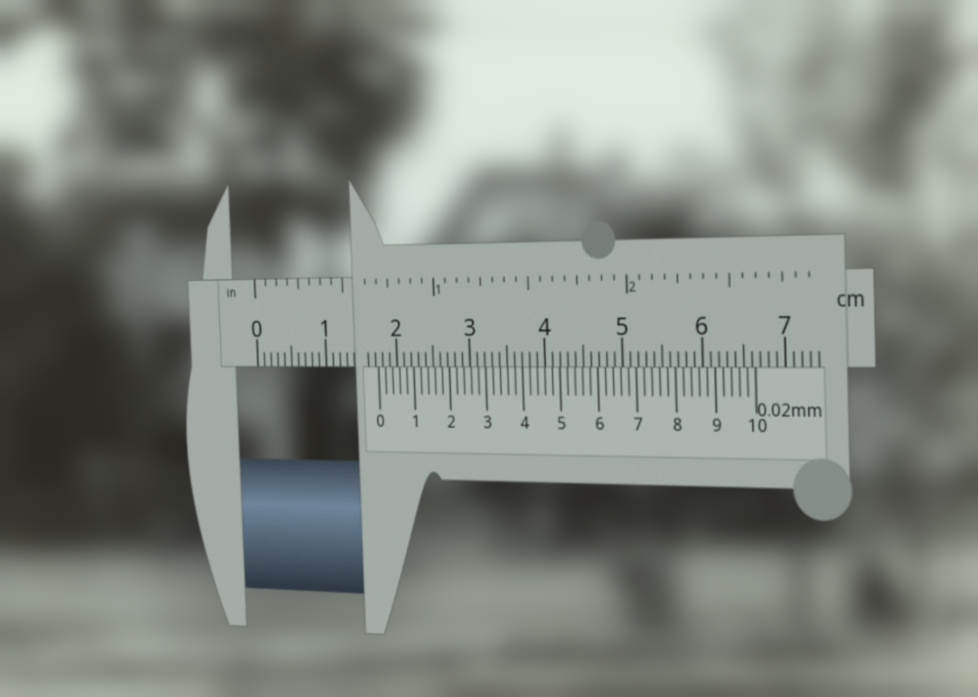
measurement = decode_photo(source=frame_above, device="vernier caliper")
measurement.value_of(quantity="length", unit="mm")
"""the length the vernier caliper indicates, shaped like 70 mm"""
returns 17.4 mm
